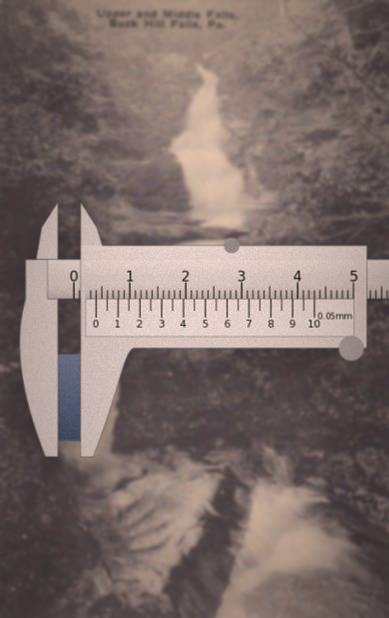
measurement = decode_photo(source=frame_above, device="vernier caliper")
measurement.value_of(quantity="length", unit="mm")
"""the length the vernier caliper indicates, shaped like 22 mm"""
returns 4.0 mm
